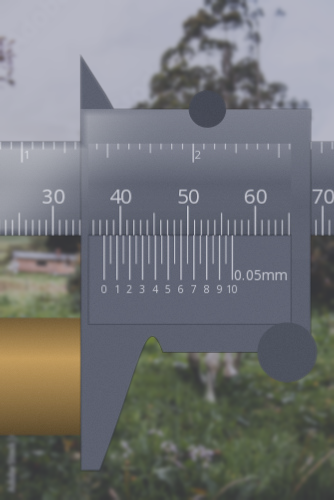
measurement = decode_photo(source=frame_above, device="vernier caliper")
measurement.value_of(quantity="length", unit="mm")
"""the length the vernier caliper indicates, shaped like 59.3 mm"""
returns 37.6 mm
